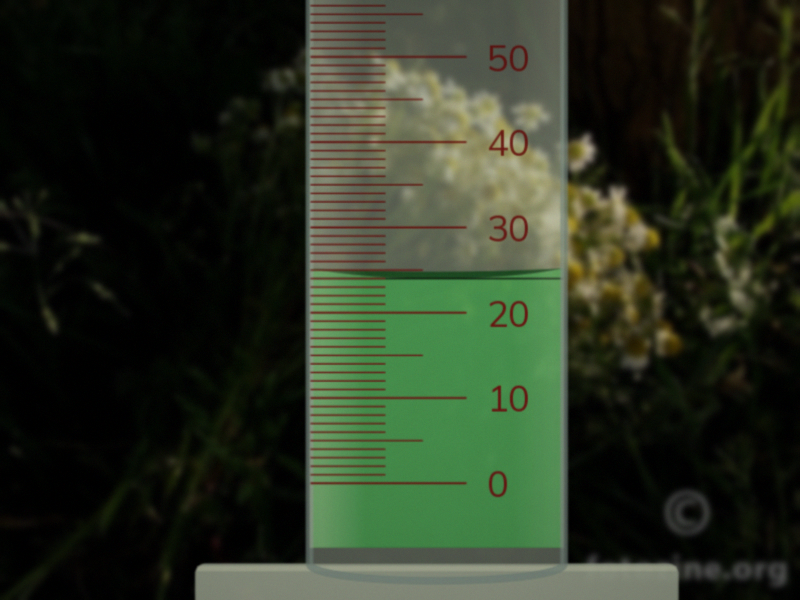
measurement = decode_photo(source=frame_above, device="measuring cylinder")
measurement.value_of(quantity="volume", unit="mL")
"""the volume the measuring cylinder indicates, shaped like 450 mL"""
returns 24 mL
